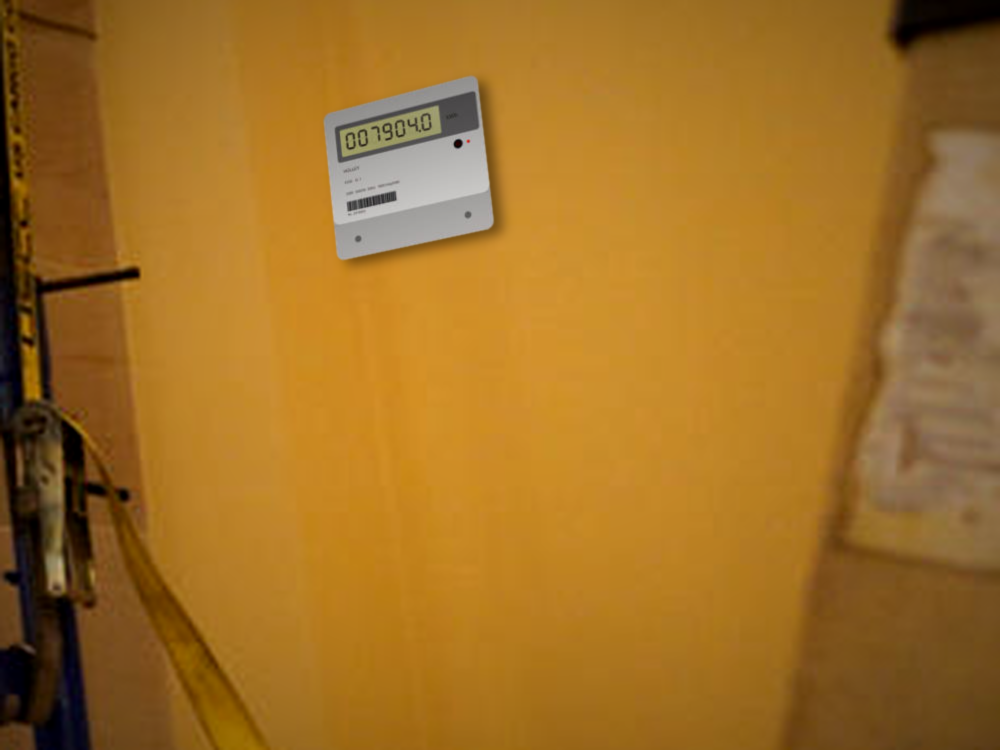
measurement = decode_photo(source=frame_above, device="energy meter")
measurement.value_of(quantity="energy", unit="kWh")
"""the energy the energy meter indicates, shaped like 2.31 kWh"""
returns 7904.0 kWh
